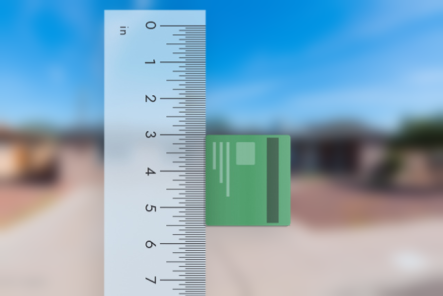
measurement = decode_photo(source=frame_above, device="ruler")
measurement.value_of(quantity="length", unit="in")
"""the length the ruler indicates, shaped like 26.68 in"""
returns 2.5 in
